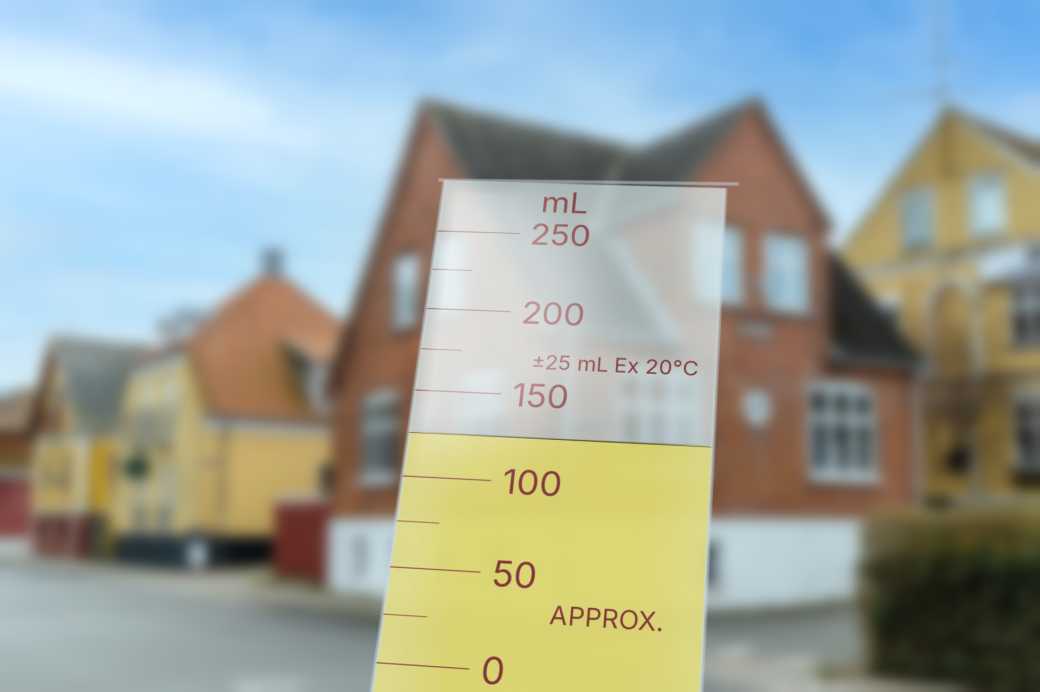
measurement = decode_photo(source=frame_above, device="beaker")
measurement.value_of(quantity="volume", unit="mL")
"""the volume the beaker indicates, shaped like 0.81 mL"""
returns 125 mL
